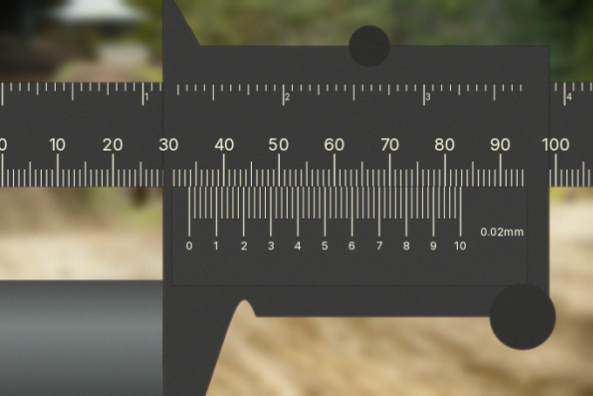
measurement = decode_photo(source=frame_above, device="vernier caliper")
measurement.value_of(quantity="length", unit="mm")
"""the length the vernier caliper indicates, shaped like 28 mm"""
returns 33.8 mm
